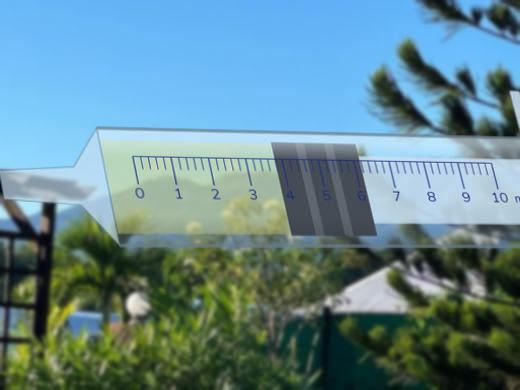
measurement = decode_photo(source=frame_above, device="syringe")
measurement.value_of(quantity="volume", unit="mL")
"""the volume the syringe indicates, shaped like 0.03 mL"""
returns 3.8 mL
